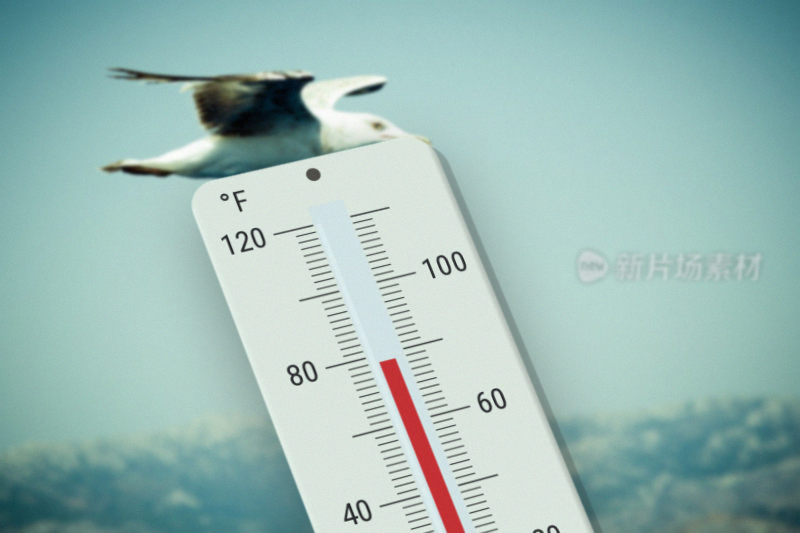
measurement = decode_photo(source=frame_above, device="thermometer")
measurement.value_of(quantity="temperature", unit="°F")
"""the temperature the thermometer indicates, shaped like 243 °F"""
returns 78 °F
